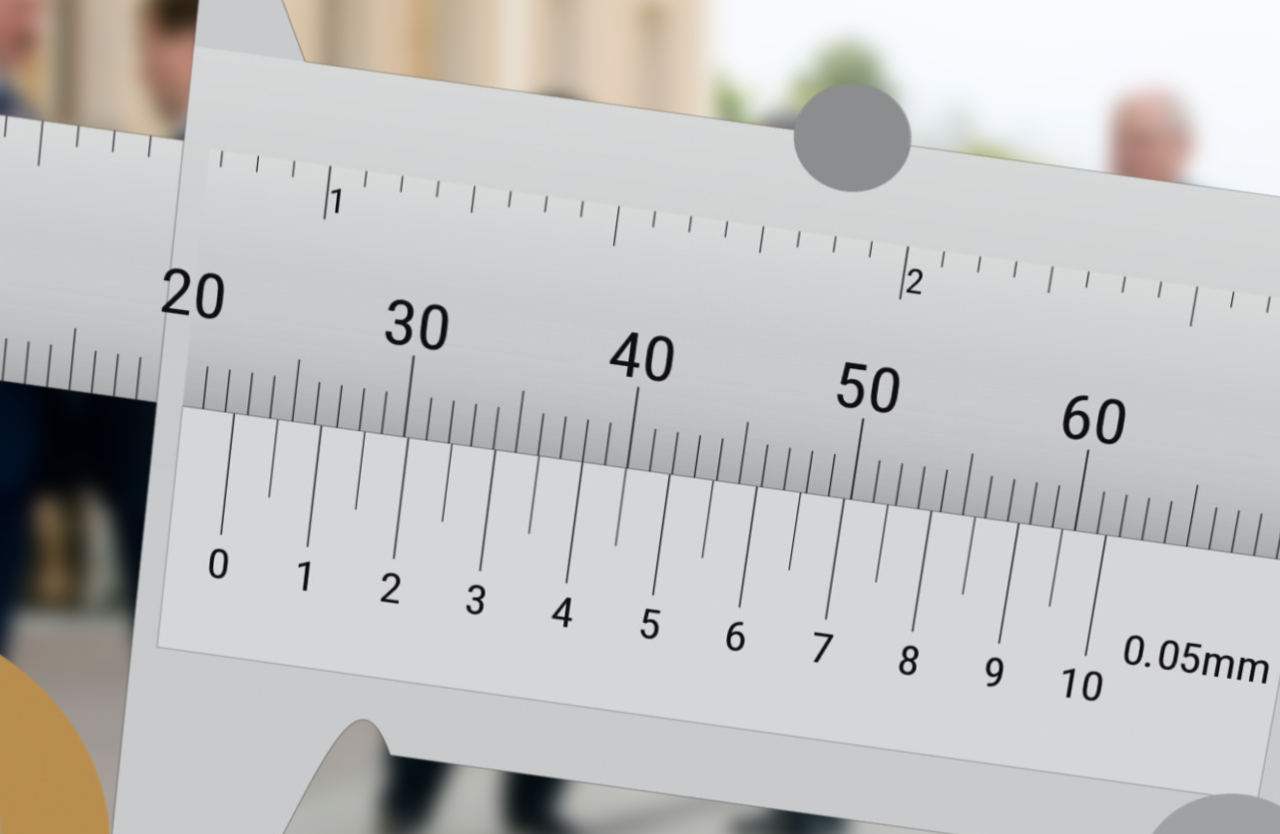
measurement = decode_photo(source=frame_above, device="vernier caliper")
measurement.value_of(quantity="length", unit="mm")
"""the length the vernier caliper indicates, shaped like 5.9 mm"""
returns 22.4 mm
